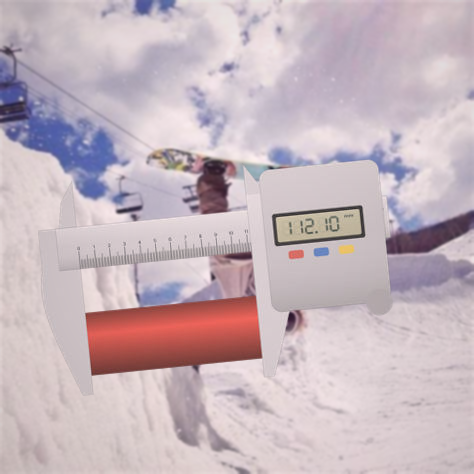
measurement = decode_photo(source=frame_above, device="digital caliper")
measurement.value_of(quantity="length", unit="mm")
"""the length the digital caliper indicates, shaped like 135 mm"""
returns 112.10 mm
